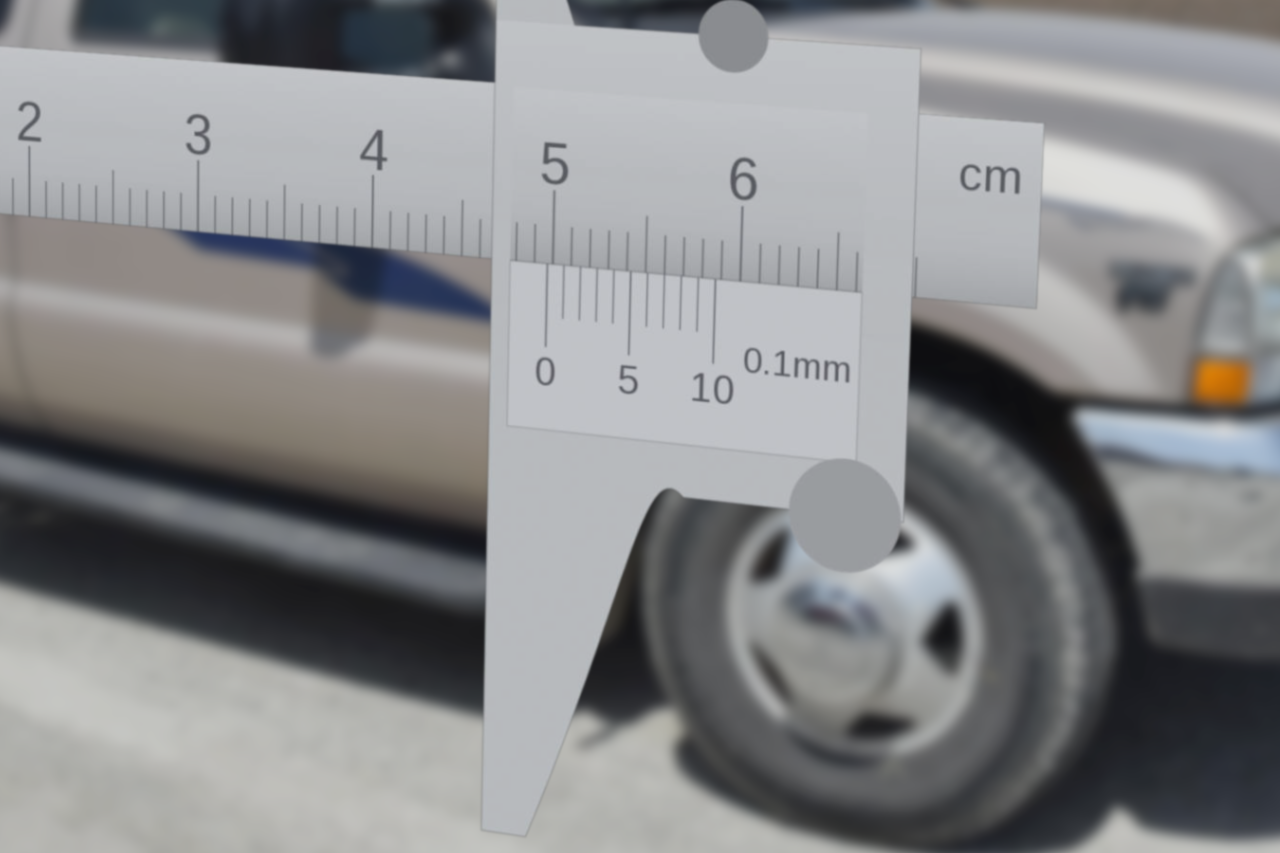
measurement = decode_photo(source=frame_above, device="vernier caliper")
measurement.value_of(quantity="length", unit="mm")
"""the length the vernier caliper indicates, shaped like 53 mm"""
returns 49.7 mm
